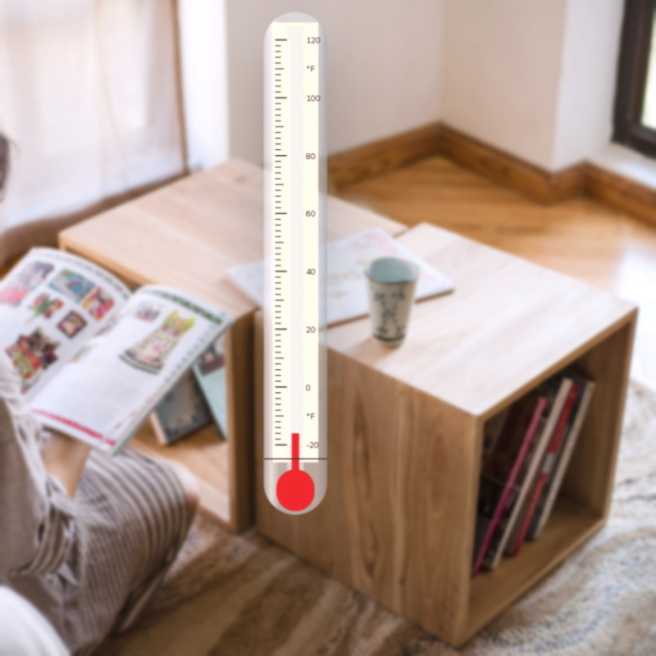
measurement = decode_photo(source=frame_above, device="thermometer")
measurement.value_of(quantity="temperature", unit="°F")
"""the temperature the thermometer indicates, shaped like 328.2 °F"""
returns -16 °F
